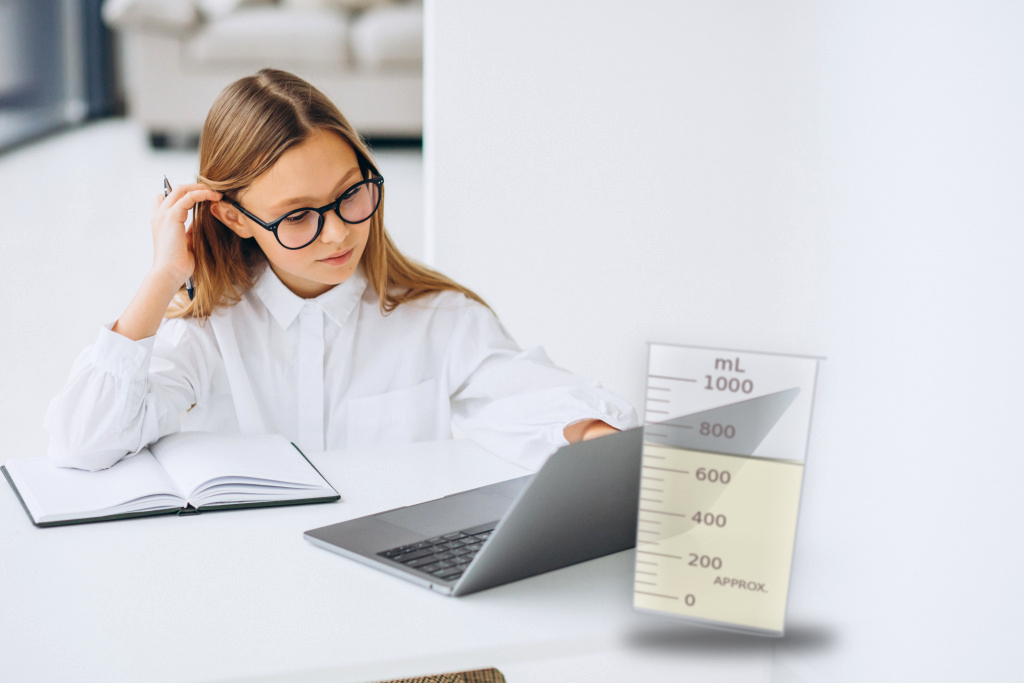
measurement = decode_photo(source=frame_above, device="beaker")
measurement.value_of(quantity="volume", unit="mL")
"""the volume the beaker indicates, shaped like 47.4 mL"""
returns 700 mL
